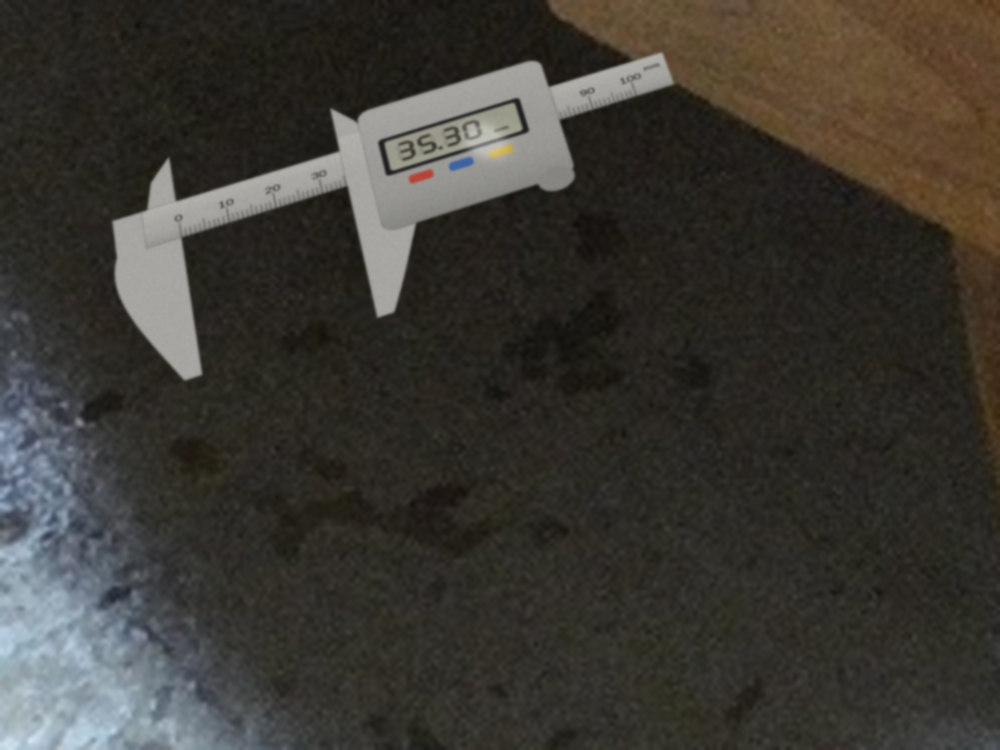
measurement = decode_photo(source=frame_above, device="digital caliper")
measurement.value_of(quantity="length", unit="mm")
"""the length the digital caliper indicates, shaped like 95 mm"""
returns 35.30 mm
